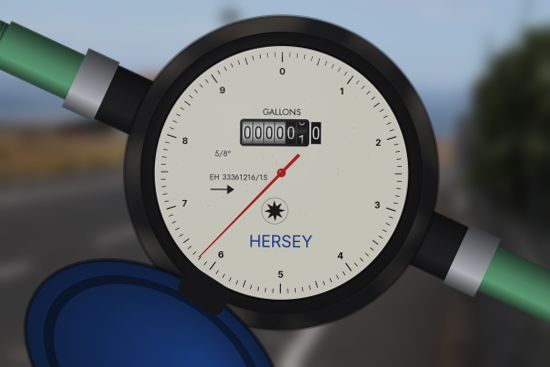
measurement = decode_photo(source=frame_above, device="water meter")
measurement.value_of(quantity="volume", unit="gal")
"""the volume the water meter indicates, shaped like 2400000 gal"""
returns 6.2 gal
